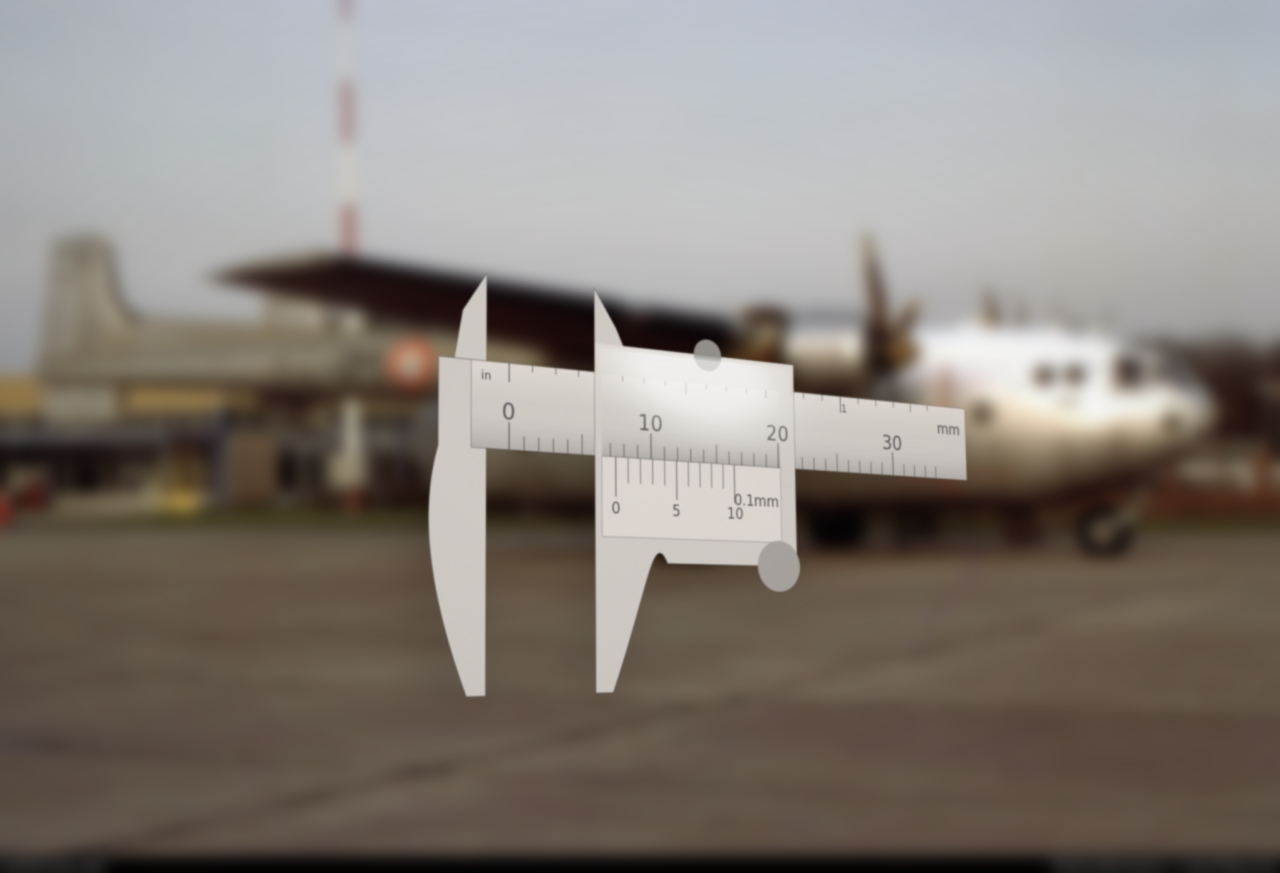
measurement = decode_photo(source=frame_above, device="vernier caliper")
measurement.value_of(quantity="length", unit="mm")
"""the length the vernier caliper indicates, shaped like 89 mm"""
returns 7.4 mm
